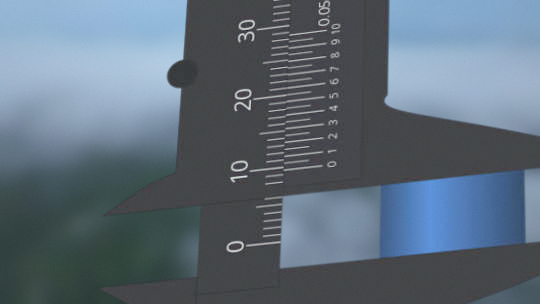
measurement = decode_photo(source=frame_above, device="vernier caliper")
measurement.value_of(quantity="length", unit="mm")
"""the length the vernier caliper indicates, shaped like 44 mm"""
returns 9.6 mm
